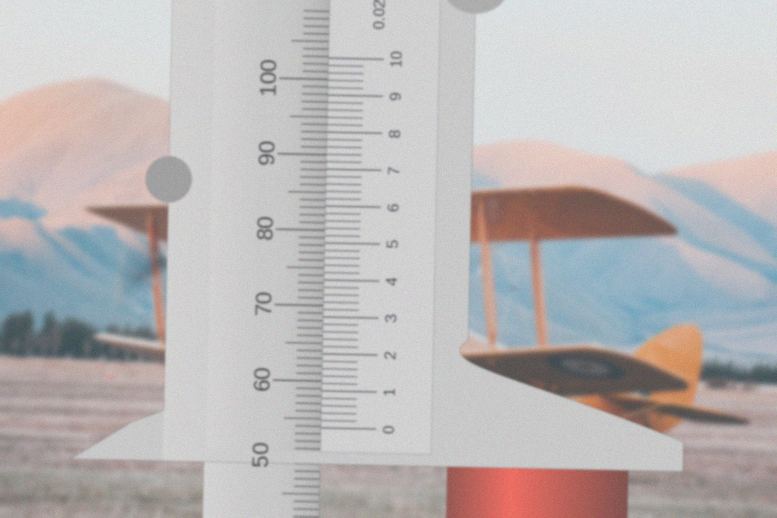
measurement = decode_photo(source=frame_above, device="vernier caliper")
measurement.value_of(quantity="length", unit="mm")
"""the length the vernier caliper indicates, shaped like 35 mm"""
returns 53.8 mm
